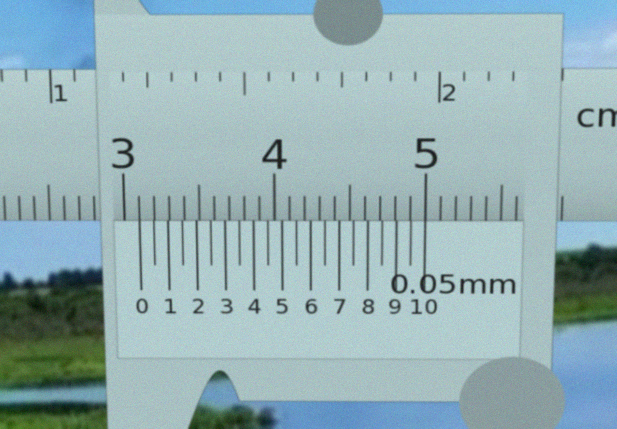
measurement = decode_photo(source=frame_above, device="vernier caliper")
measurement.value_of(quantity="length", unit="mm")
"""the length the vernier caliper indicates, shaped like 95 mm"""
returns 31.0 mm
